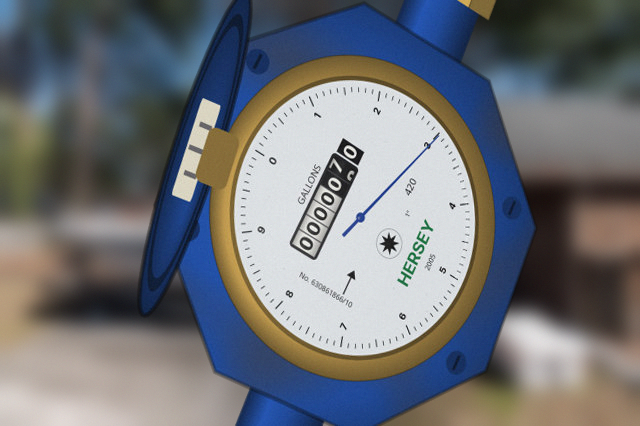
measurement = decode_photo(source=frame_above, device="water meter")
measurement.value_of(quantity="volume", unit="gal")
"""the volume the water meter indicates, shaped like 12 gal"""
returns 73.0 gal
